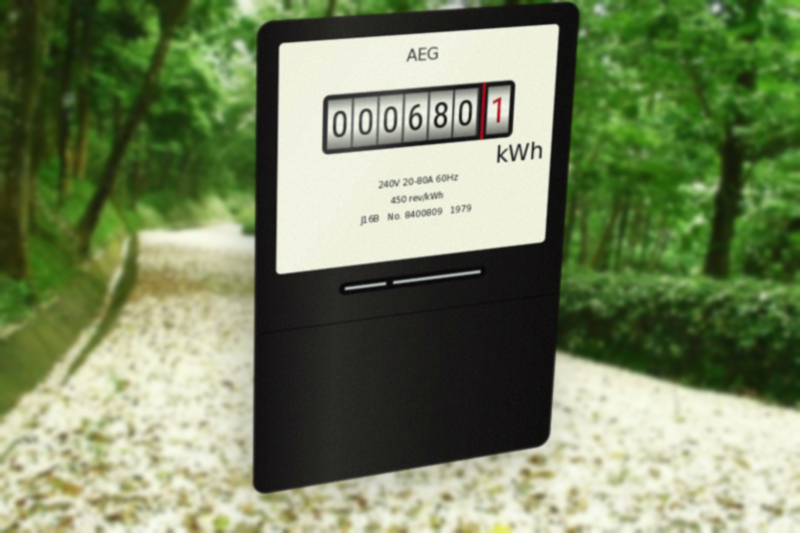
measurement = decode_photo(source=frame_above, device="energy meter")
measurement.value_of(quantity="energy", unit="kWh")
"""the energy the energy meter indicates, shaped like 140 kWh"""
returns 680.1 kWh
